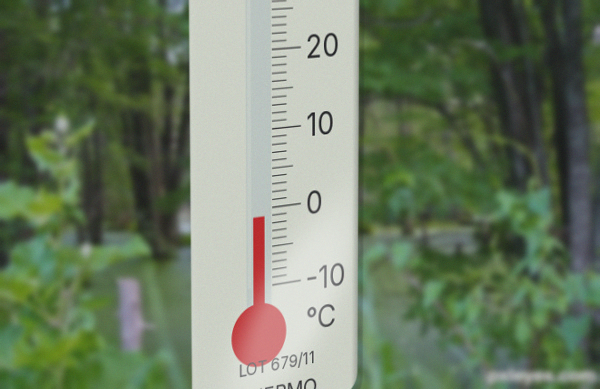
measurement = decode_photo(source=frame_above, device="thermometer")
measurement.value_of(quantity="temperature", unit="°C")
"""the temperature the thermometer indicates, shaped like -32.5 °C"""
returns -1 °C
